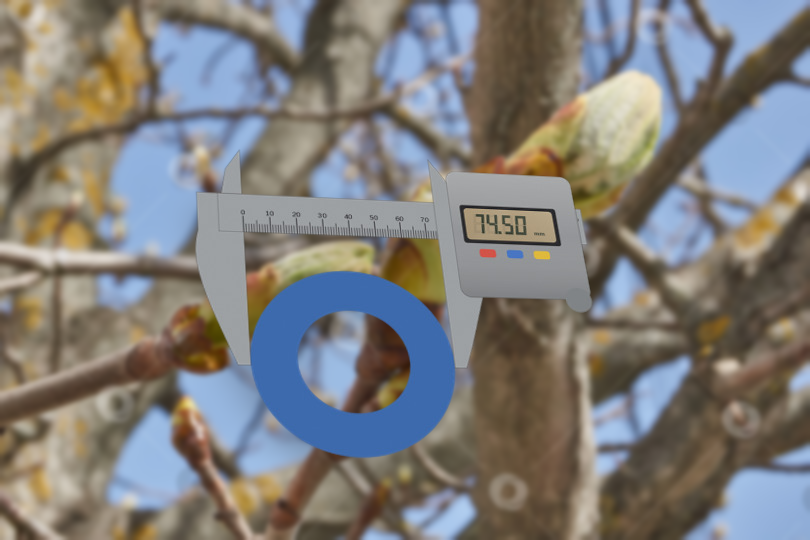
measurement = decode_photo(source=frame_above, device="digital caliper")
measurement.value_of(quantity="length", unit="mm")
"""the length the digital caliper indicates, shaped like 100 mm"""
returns 74.50 mm
